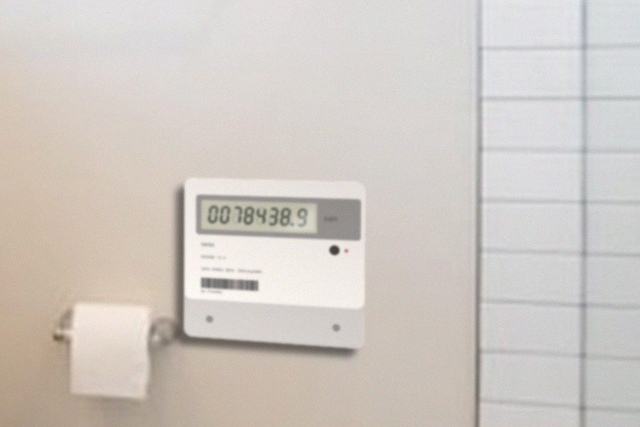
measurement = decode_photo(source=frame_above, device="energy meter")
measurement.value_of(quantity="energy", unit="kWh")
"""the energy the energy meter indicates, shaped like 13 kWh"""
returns 78438.9 kWh
